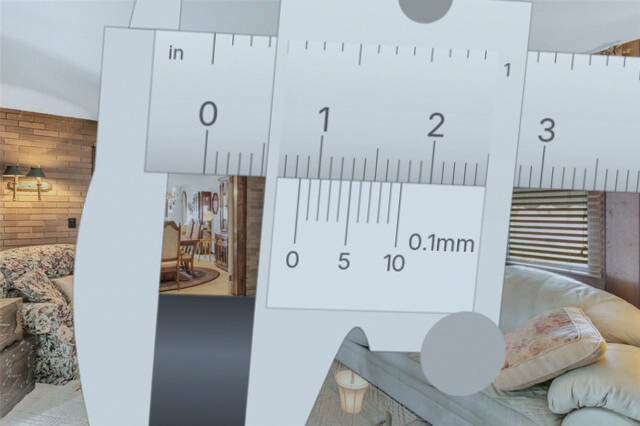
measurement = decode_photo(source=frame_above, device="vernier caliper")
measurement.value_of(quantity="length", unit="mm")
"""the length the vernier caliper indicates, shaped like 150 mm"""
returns 8.4 mm
